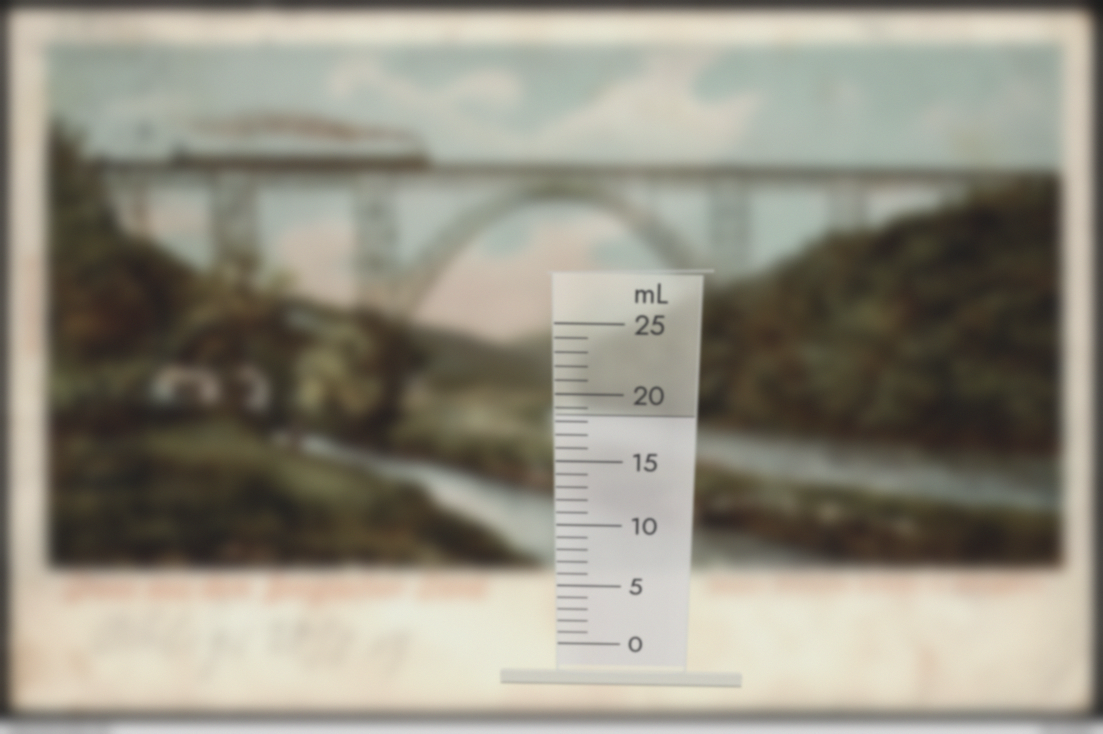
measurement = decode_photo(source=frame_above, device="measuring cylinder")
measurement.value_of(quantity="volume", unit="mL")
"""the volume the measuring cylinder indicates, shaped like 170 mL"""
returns 18.5 mL
